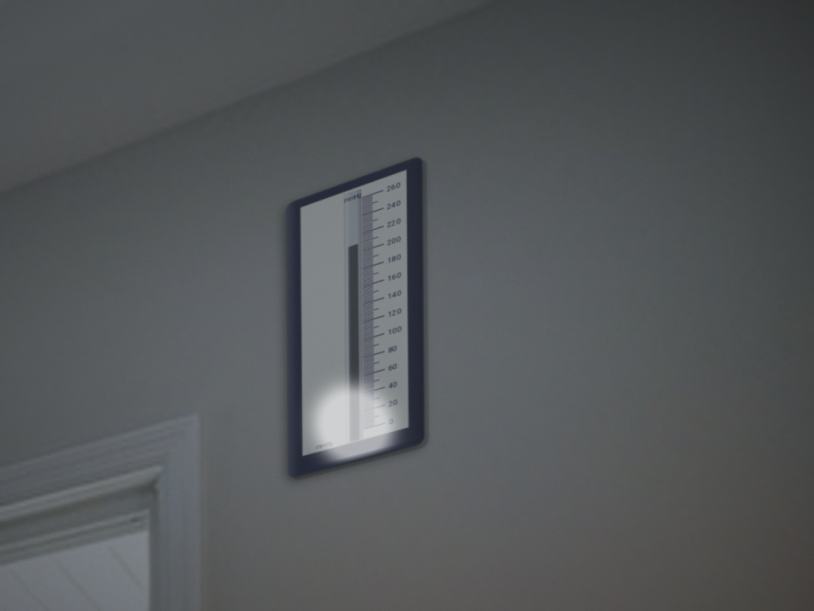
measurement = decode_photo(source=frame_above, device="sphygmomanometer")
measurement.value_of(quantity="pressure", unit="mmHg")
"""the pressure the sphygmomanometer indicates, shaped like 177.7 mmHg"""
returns 210 mmHg
